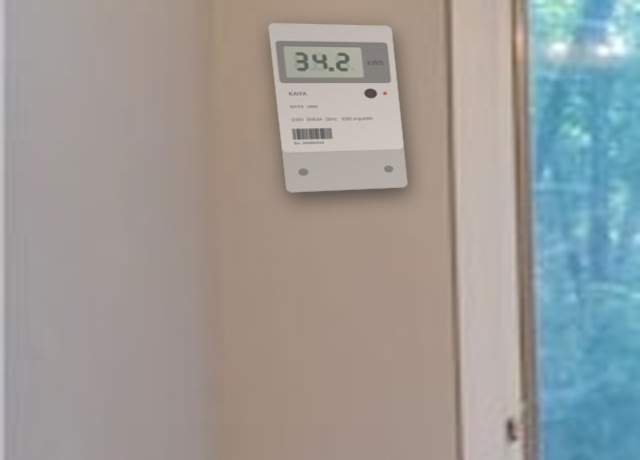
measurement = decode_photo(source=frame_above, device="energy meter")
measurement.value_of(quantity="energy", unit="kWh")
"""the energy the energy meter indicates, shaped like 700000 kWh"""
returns 34.2 kWh
